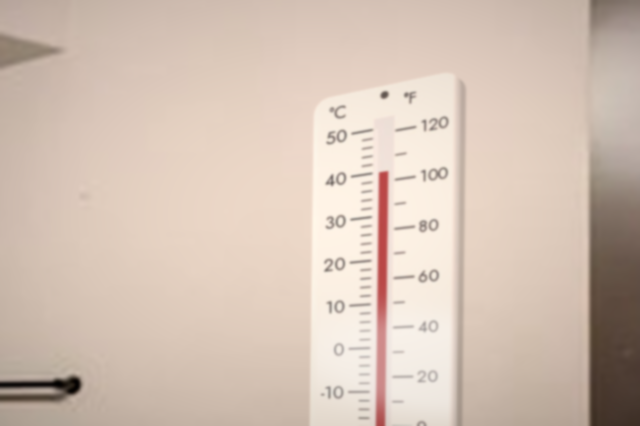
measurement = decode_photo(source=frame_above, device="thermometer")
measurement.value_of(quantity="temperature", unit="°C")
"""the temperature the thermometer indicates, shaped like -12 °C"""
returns 40 °C
